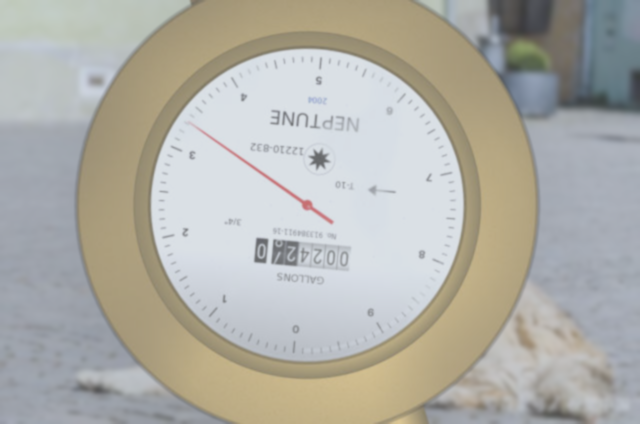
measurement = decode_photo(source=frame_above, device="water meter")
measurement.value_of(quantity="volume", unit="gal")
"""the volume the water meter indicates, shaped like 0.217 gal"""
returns 24273.3 gal
